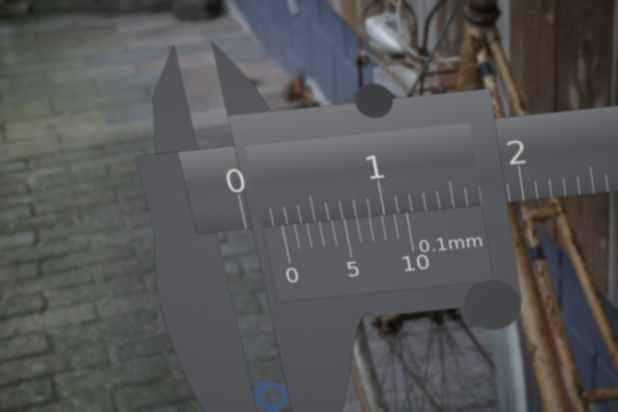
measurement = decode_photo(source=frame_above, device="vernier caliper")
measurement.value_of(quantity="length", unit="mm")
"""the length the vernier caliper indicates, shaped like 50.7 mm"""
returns 2.6 mm
